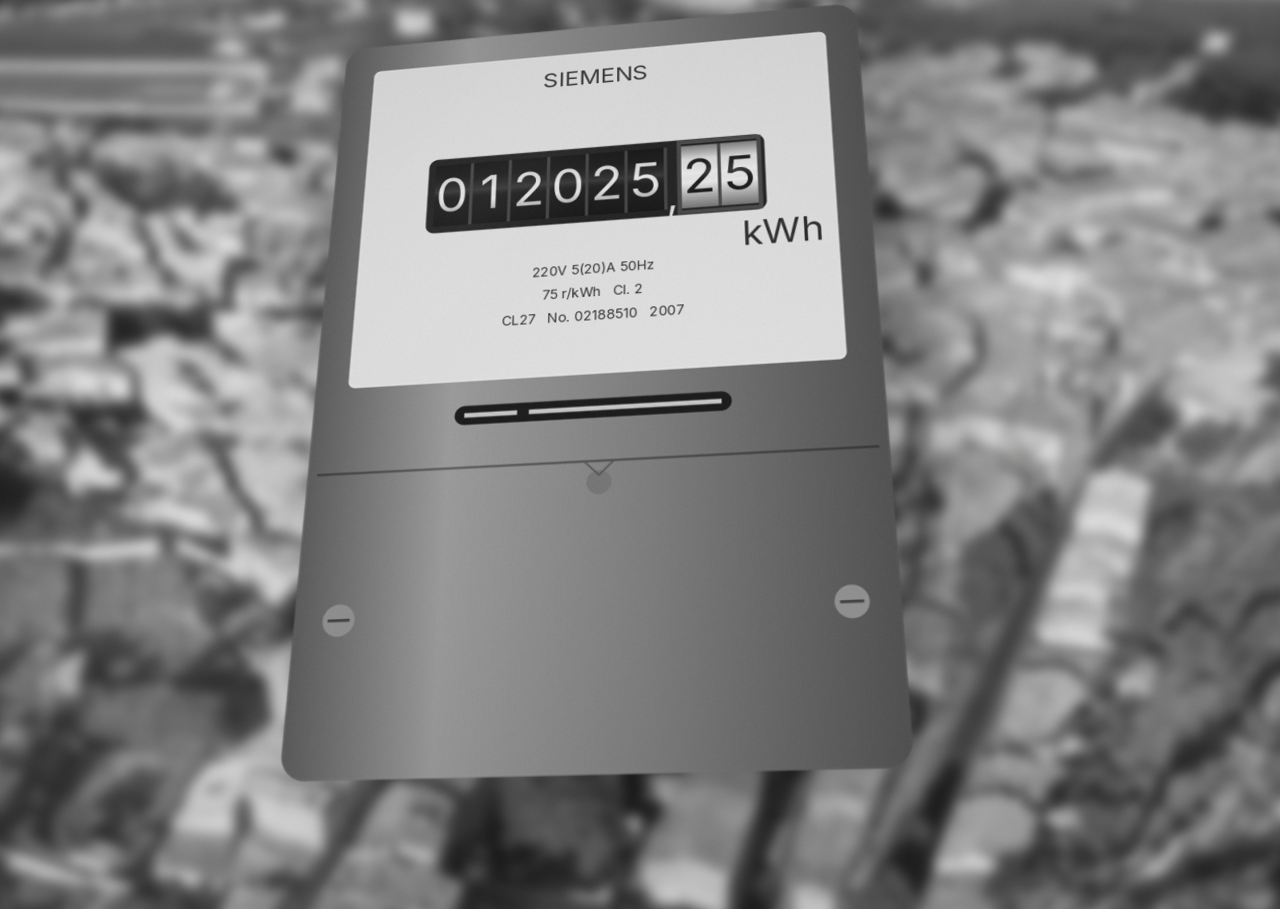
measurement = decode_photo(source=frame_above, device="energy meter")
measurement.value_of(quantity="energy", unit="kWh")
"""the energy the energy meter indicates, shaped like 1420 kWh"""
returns 12025.25 kWh
